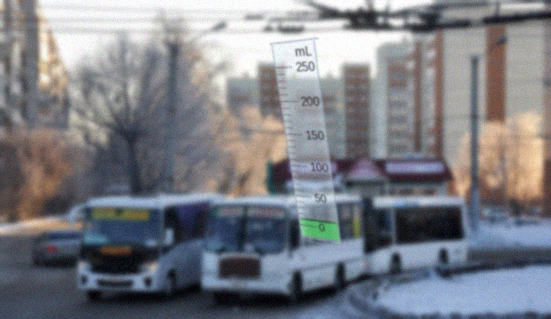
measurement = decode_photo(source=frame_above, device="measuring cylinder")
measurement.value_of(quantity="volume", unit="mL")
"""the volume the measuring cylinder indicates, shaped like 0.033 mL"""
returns 10 mL
